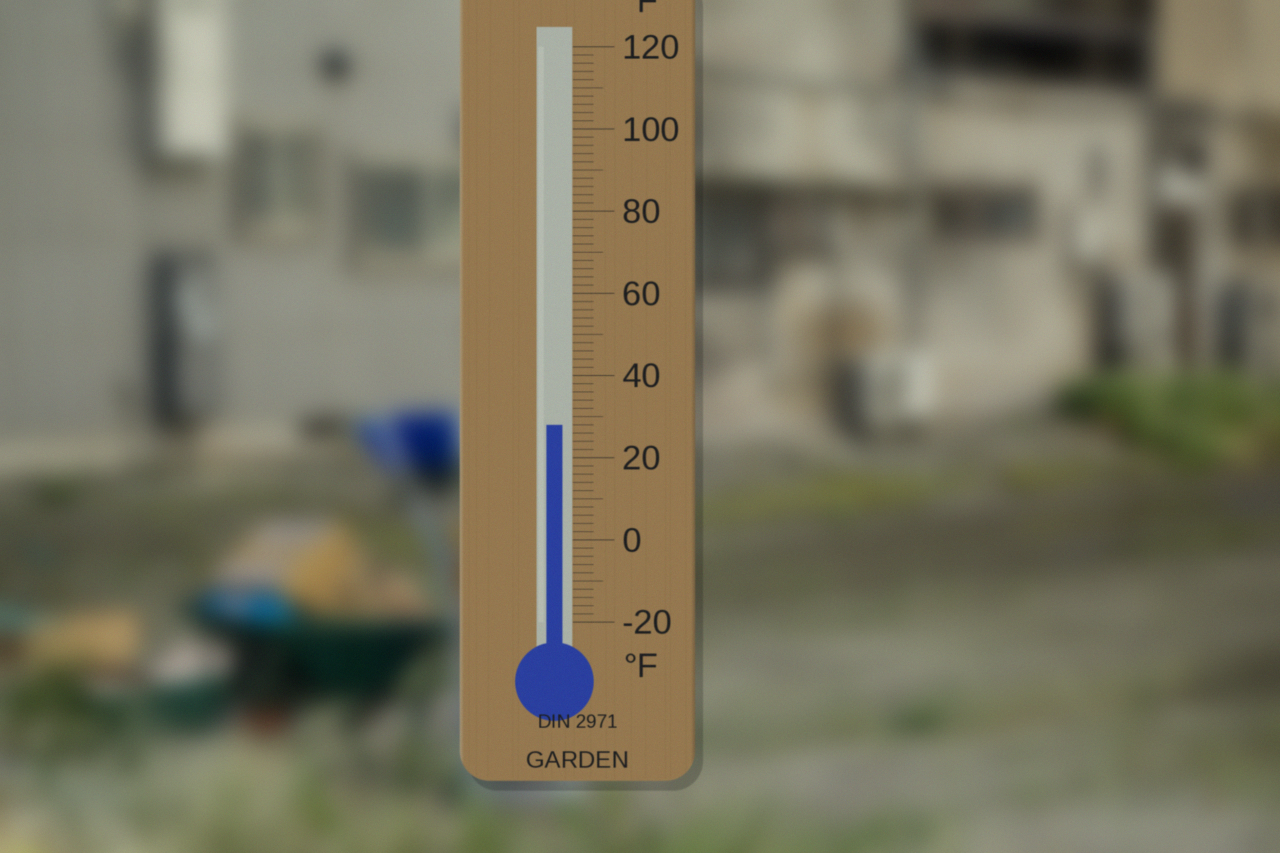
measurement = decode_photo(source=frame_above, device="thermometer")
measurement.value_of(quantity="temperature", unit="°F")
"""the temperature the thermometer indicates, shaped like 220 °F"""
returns 28 °F
